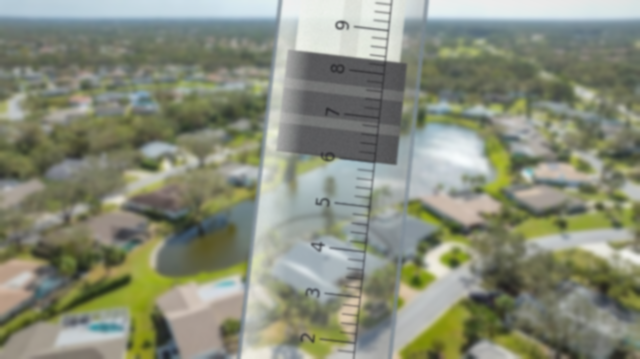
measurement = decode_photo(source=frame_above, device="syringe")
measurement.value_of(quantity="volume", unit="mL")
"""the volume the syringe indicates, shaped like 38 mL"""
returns 6 mL
